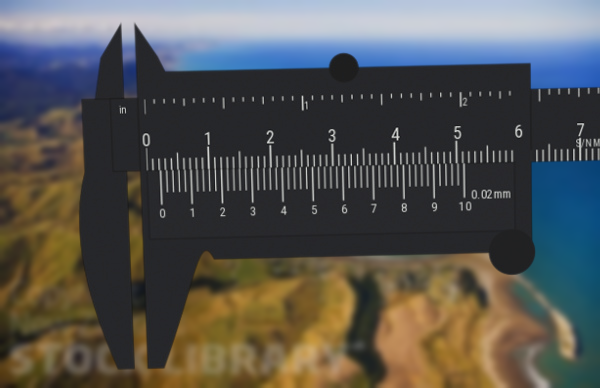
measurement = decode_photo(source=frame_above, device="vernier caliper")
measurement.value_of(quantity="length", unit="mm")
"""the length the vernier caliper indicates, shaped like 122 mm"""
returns 2.2 mm
